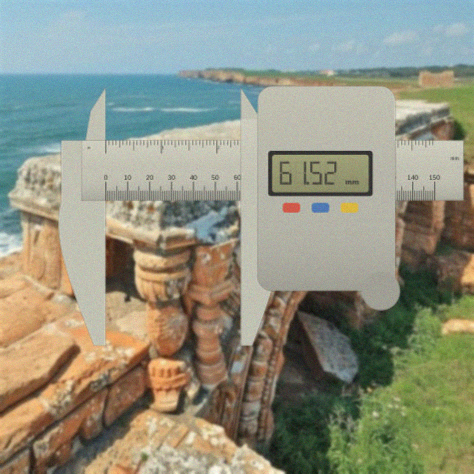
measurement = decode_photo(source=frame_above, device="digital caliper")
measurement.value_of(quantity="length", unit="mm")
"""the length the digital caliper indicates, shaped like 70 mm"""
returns 61.52 mm
